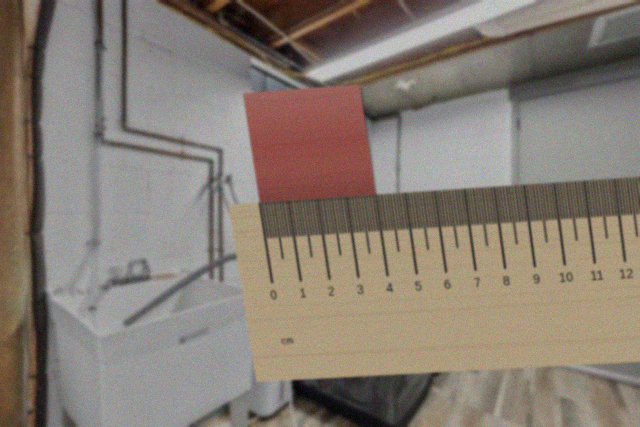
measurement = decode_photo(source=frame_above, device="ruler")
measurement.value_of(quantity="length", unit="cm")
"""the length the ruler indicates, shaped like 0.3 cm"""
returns 4 cm
